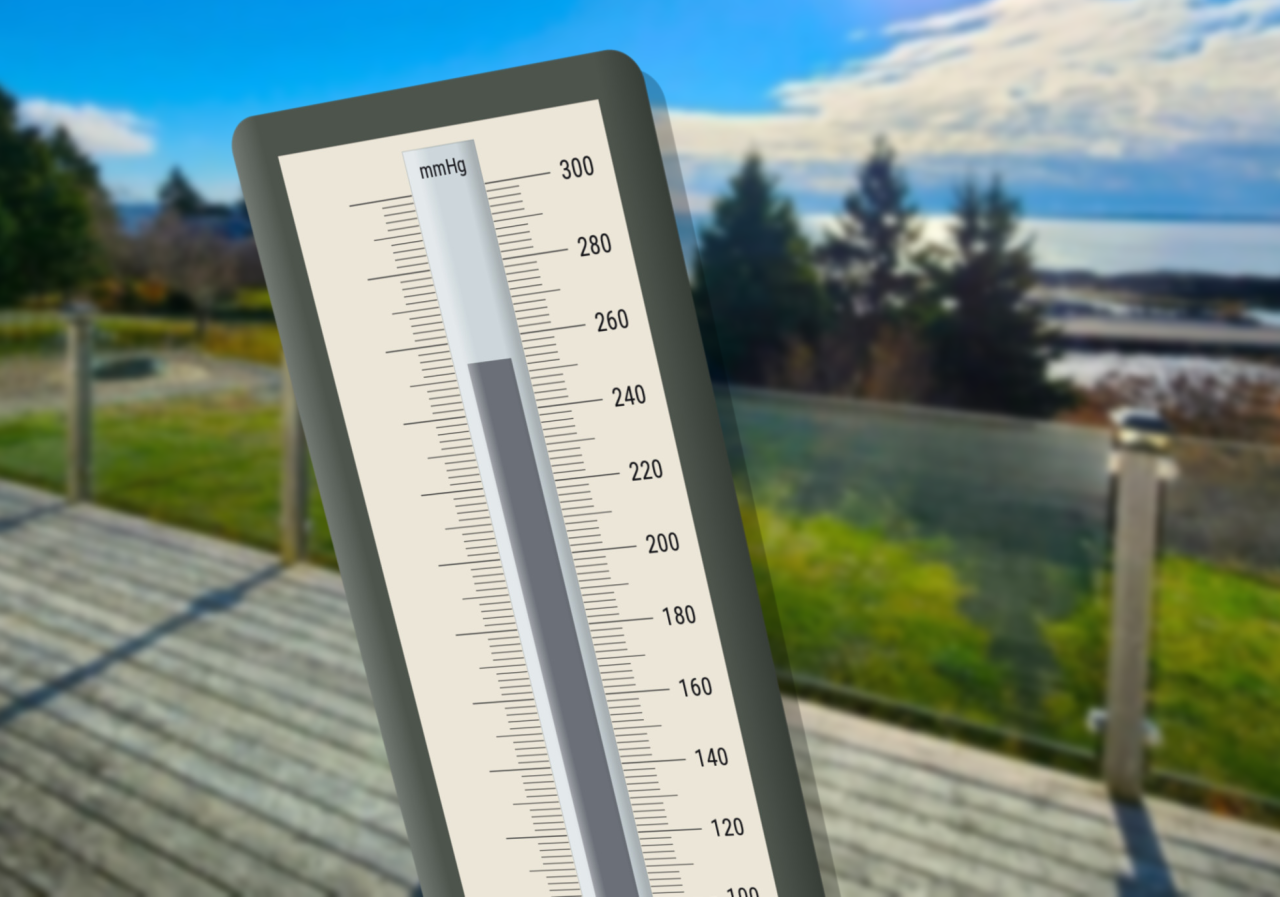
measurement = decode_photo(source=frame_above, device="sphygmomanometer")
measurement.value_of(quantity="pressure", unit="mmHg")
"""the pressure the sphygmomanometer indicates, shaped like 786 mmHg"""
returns 254 mmHg
